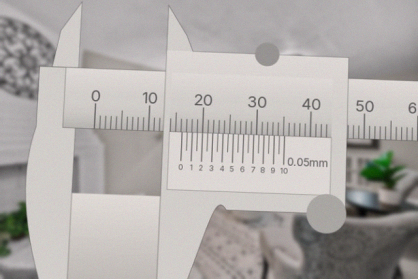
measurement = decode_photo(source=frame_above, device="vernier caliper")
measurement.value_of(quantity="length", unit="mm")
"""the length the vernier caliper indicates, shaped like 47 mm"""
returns 16.2 mm
